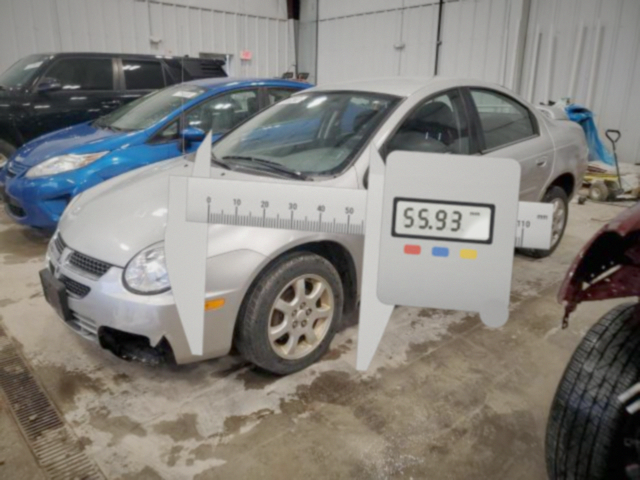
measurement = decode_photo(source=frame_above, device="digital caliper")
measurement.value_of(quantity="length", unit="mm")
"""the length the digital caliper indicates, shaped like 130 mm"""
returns 55.93 mm
